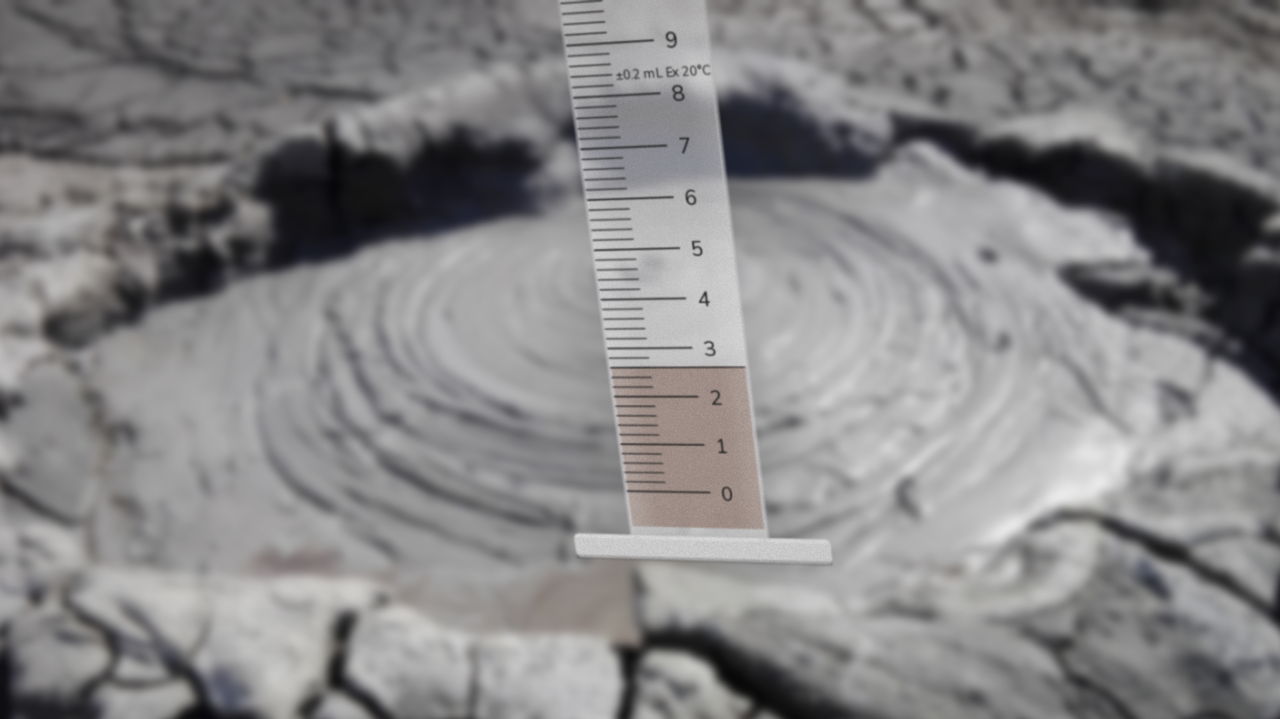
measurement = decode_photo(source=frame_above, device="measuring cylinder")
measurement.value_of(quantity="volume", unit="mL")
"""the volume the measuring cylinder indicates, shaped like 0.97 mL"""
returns 2.6 mL
